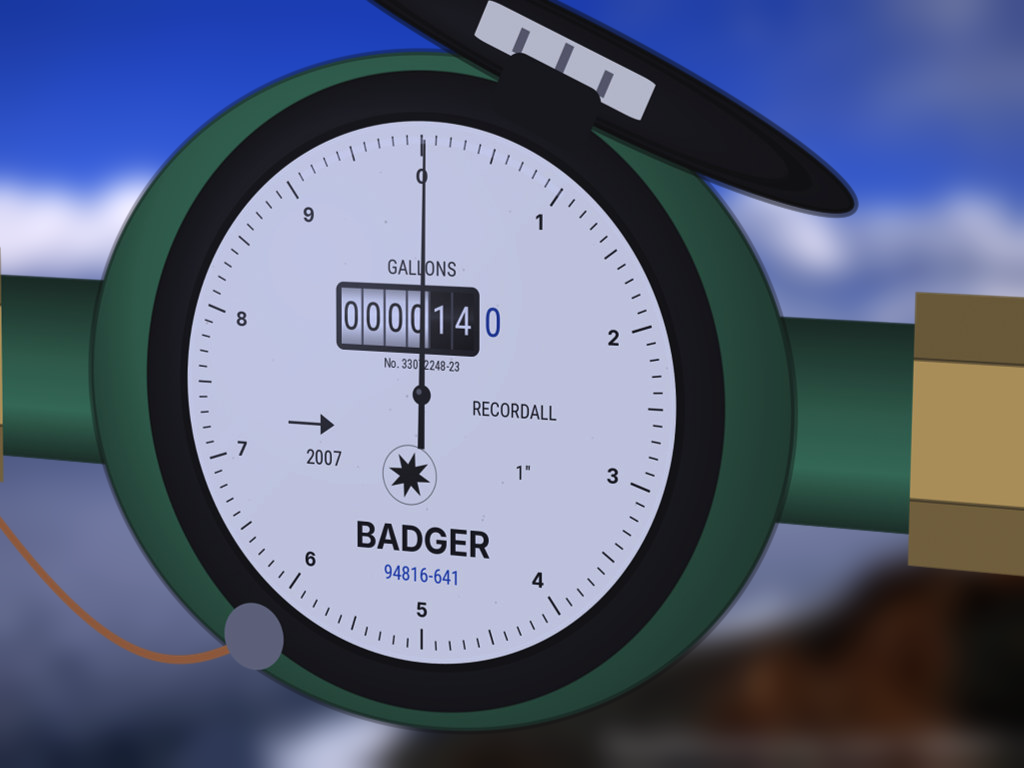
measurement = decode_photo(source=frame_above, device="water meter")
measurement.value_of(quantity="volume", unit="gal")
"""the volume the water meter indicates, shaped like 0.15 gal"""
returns 140.0 gal
